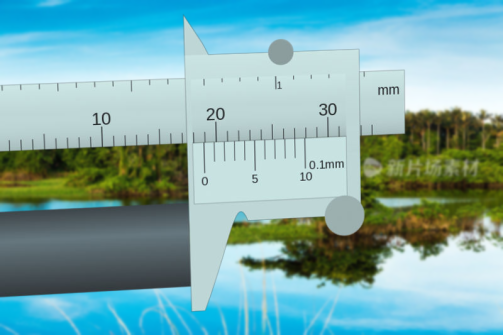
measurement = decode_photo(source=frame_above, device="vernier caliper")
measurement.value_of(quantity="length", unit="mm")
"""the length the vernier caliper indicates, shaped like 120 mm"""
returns 18.9 mm
